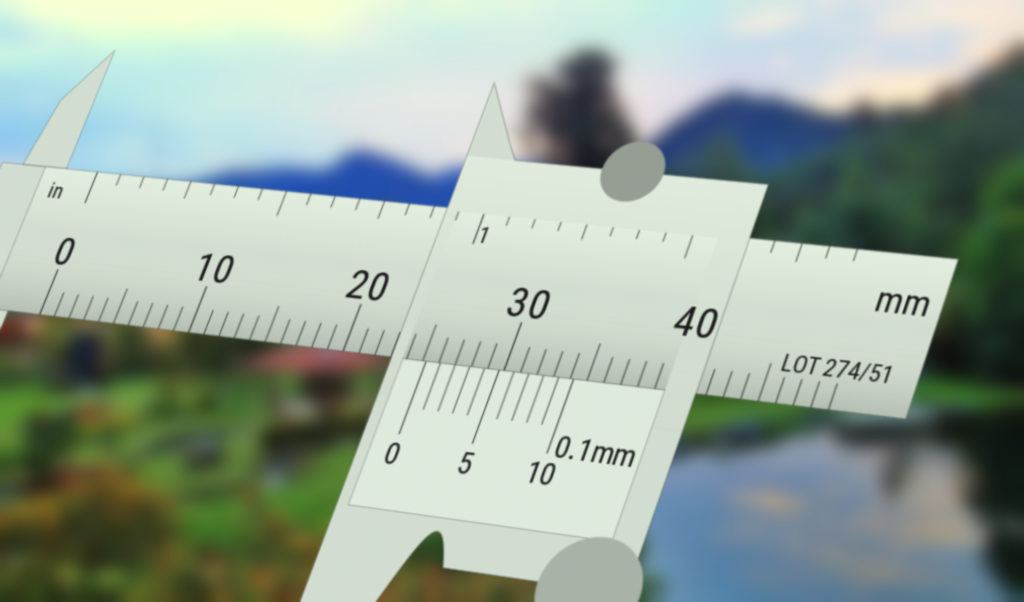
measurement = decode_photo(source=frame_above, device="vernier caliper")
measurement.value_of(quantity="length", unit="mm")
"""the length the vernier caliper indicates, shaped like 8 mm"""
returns 25.2 mm
